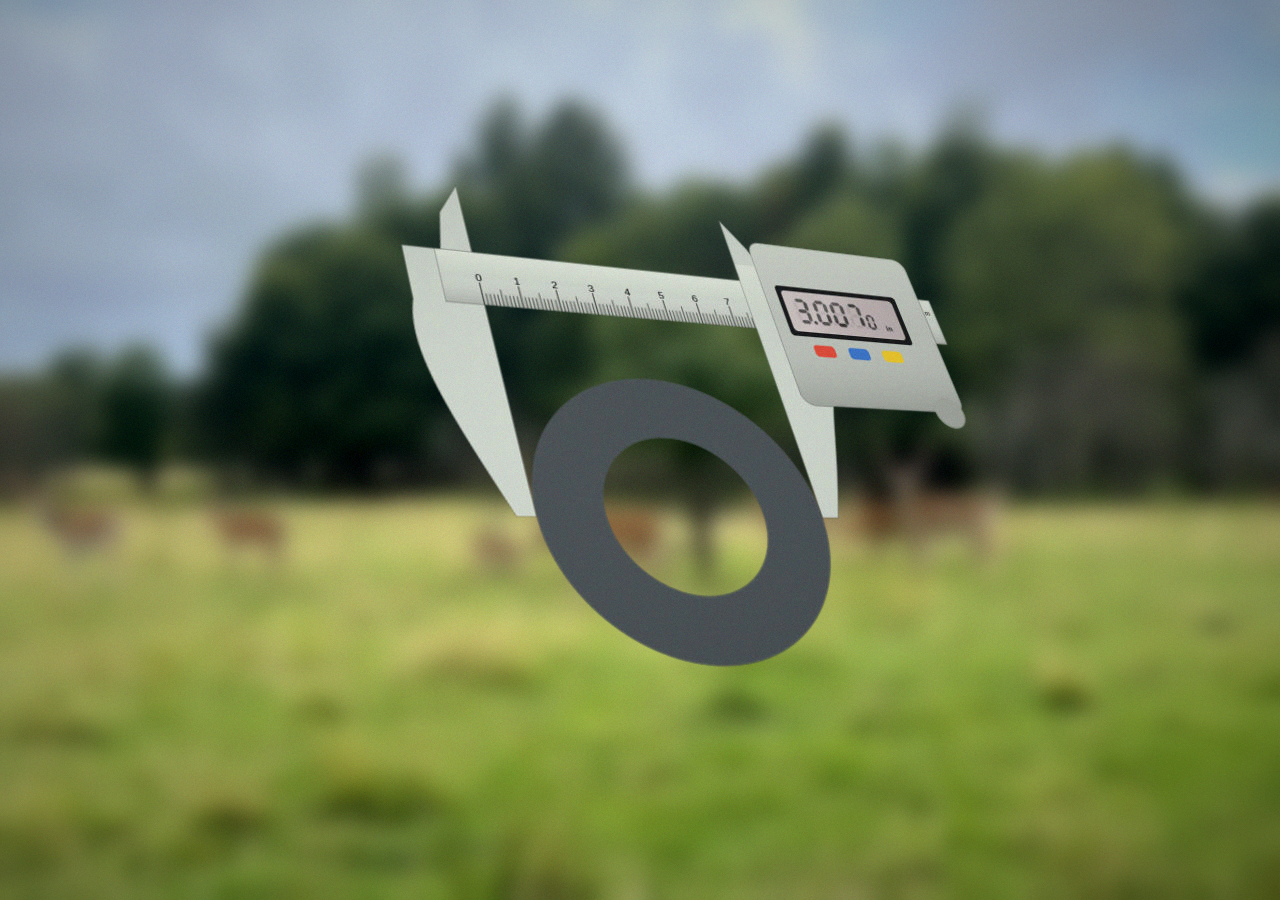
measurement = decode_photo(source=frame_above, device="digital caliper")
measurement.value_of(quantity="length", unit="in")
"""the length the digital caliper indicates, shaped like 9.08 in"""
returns 3.0070 in
